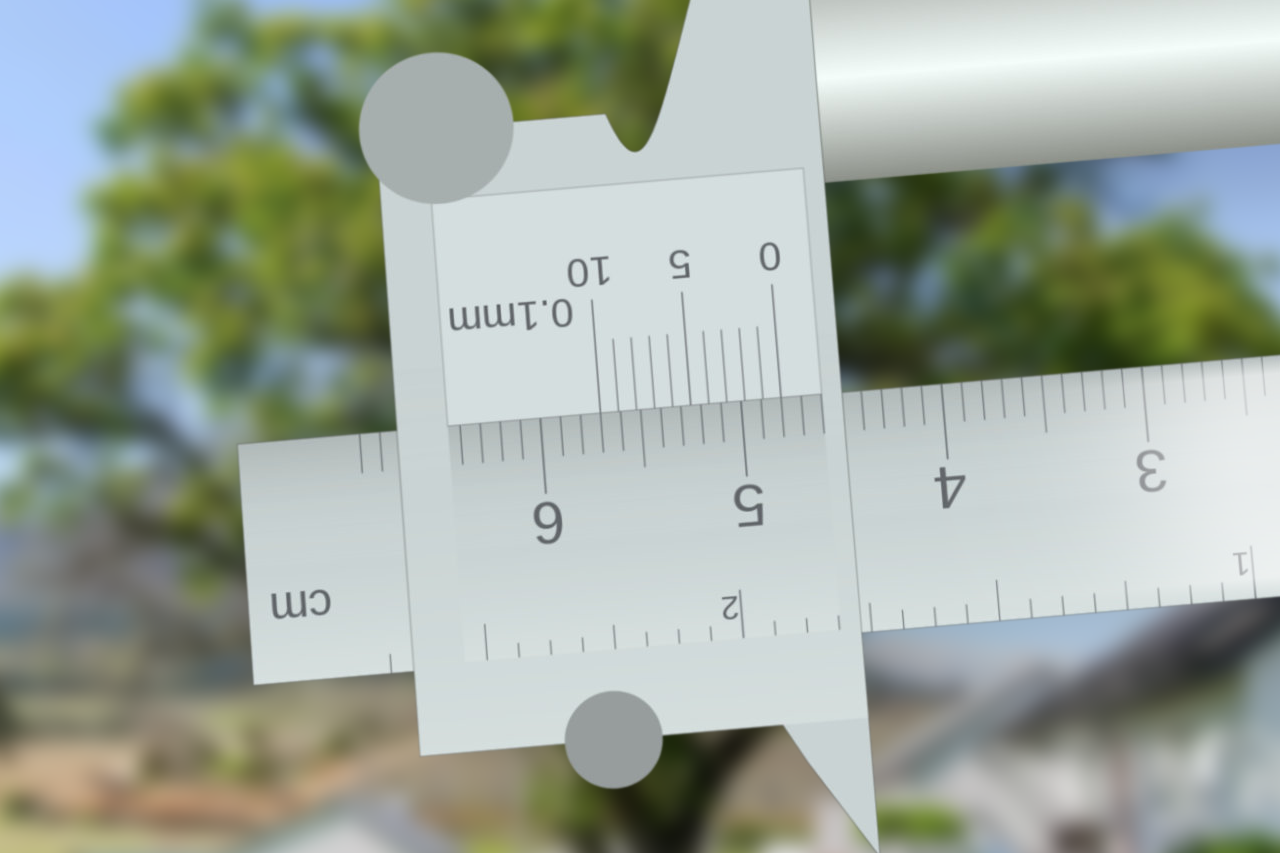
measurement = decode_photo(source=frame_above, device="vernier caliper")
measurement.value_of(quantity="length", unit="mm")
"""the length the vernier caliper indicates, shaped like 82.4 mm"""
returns 48.0 mm
